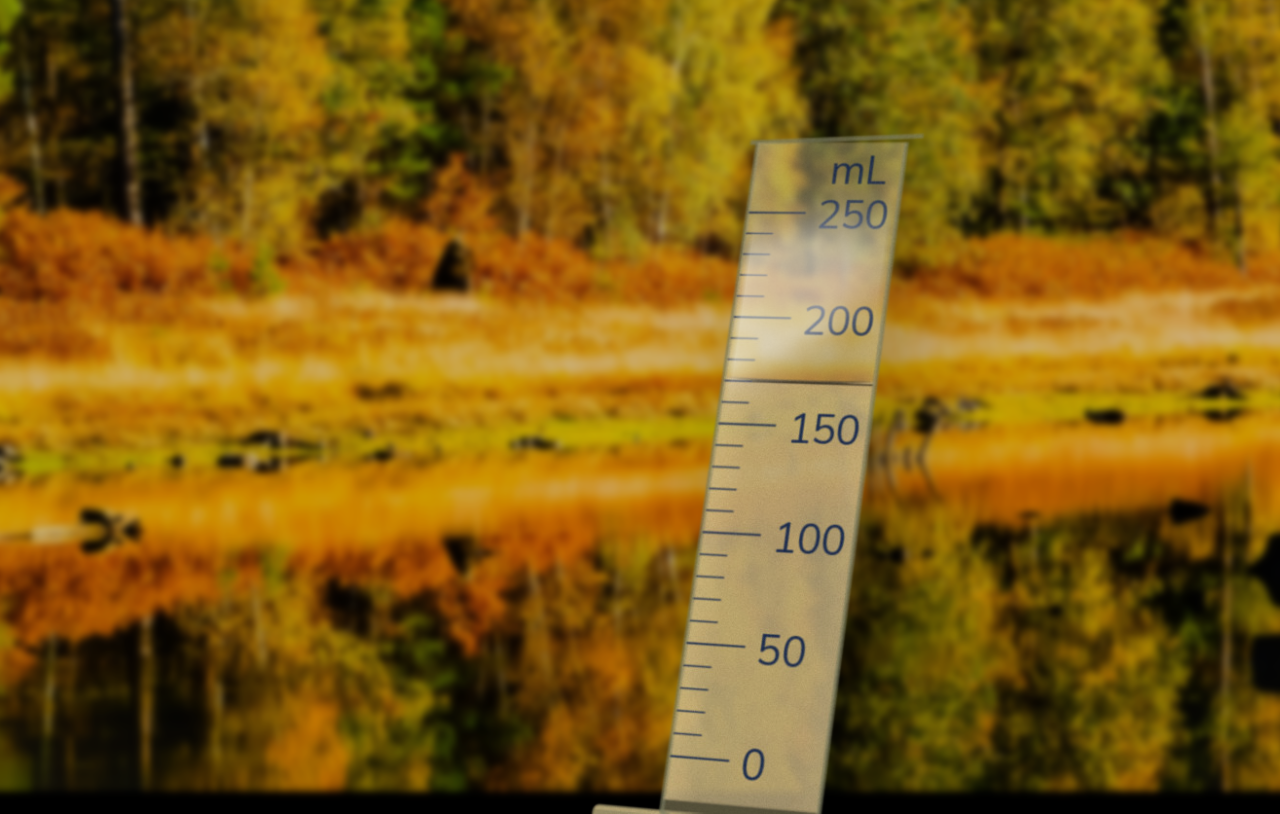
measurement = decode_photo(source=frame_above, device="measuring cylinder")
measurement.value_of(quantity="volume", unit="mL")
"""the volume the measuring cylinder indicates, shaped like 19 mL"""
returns 170 mL
